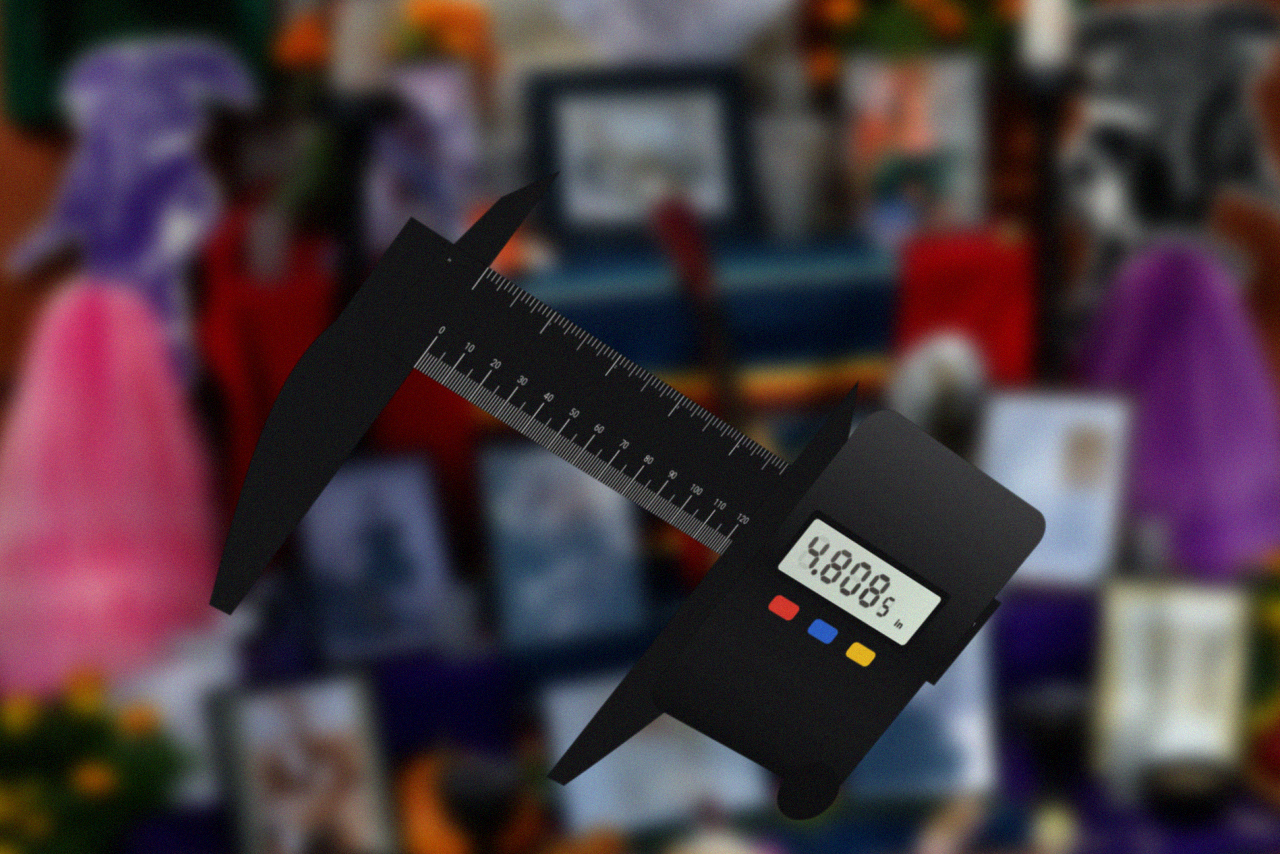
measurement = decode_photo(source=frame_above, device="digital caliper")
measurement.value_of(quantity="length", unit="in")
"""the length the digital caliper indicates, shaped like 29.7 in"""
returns 4.8085 in
